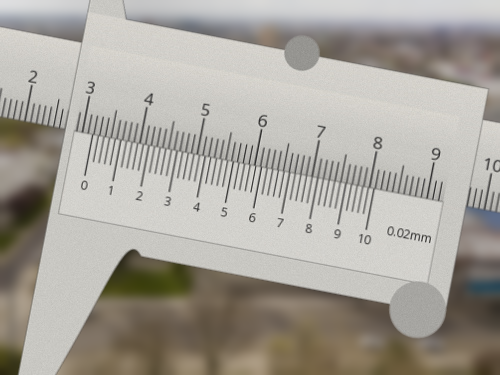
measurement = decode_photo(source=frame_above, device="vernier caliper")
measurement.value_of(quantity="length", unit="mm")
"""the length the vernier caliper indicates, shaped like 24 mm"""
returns 31.8 mm
